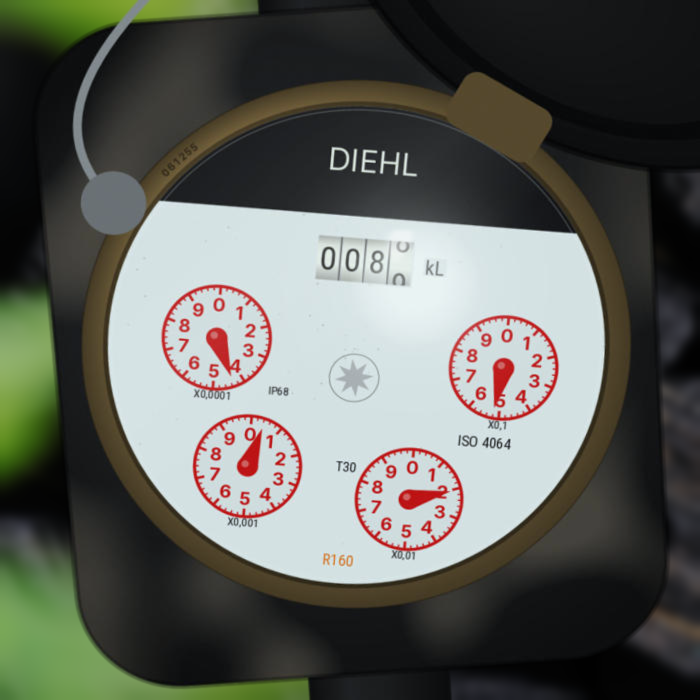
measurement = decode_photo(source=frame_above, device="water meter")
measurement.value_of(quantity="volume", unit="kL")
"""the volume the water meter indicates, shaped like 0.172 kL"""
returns 88.5204 kL
